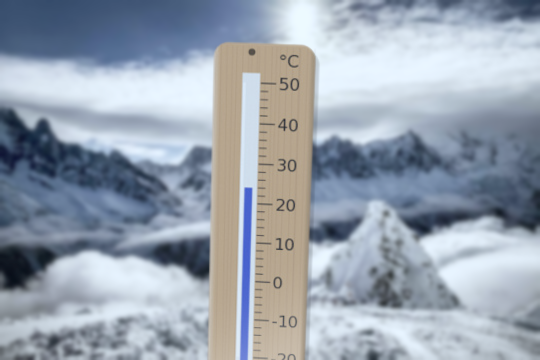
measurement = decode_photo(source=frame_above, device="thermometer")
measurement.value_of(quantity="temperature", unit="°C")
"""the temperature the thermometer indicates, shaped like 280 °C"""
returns 24 °C
